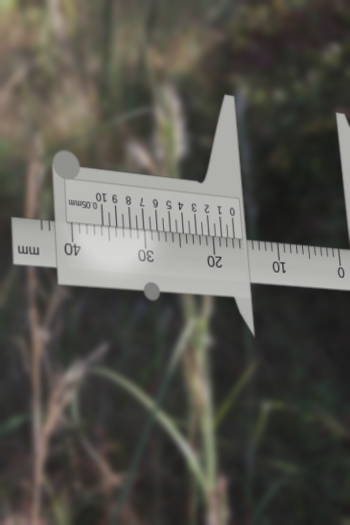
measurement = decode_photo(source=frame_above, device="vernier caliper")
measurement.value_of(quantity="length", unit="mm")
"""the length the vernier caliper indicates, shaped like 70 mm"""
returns 16.8 mm
